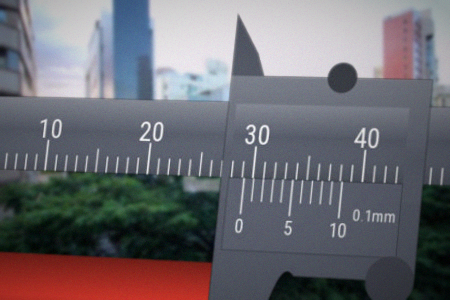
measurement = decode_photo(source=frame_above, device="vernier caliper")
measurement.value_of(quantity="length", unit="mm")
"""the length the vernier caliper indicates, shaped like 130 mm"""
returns 29.2 mm
